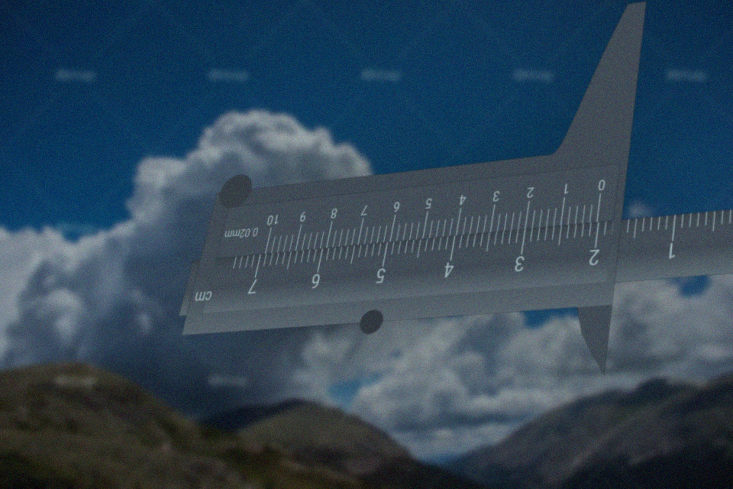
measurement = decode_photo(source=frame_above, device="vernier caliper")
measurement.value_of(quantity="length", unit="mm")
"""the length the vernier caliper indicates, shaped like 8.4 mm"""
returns 20.2 mm
